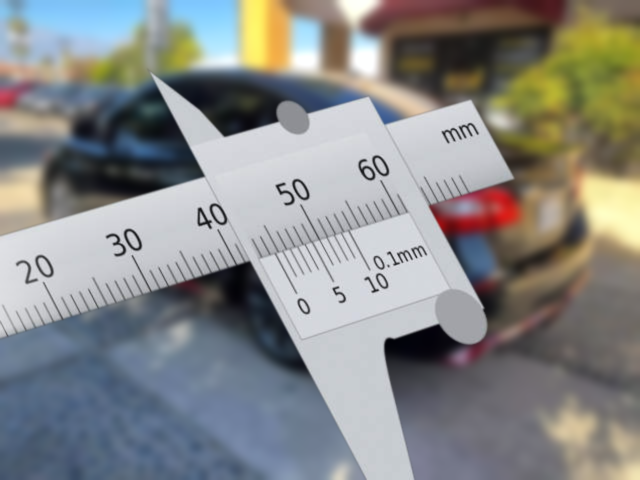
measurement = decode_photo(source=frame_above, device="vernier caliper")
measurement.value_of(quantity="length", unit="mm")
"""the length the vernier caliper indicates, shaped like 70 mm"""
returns 44.6 mm
